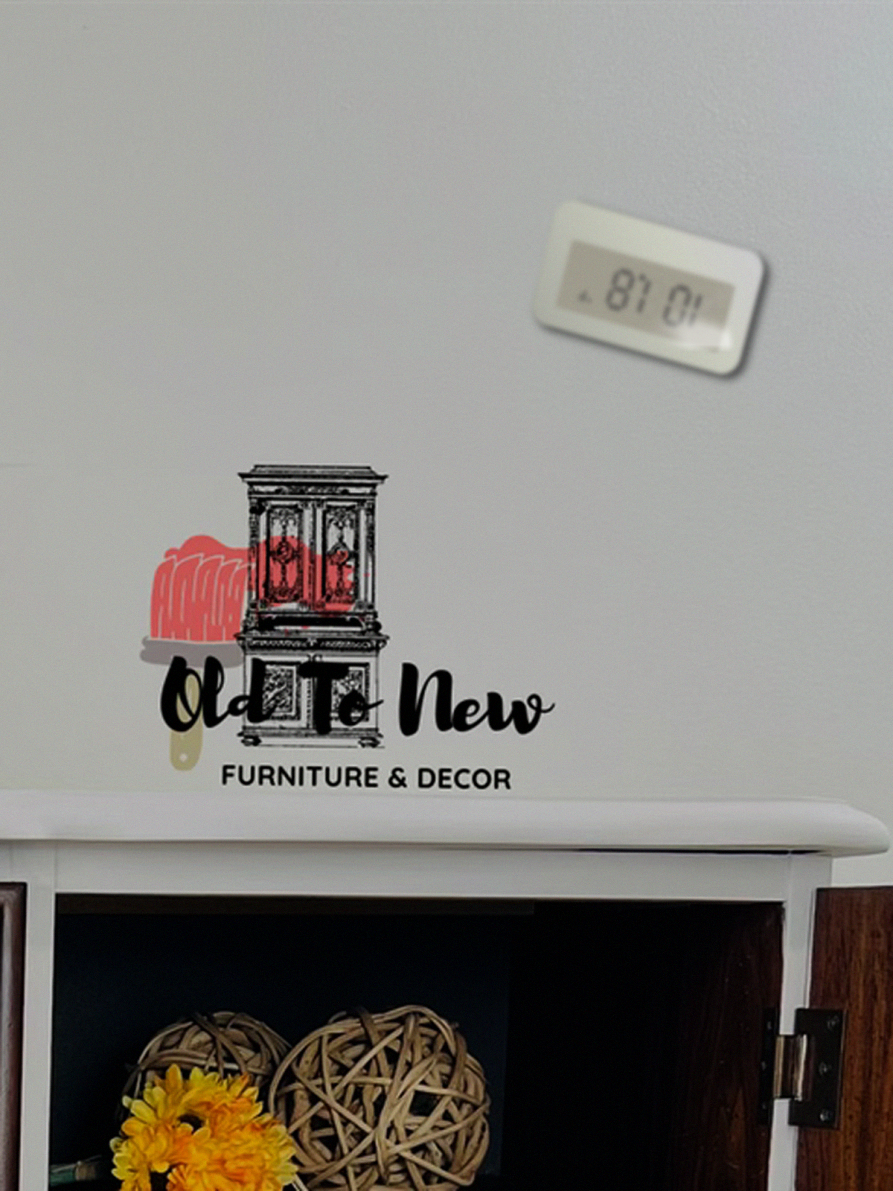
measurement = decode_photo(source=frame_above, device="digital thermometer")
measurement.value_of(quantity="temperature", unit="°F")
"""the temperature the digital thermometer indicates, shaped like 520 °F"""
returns 101.8 °F
